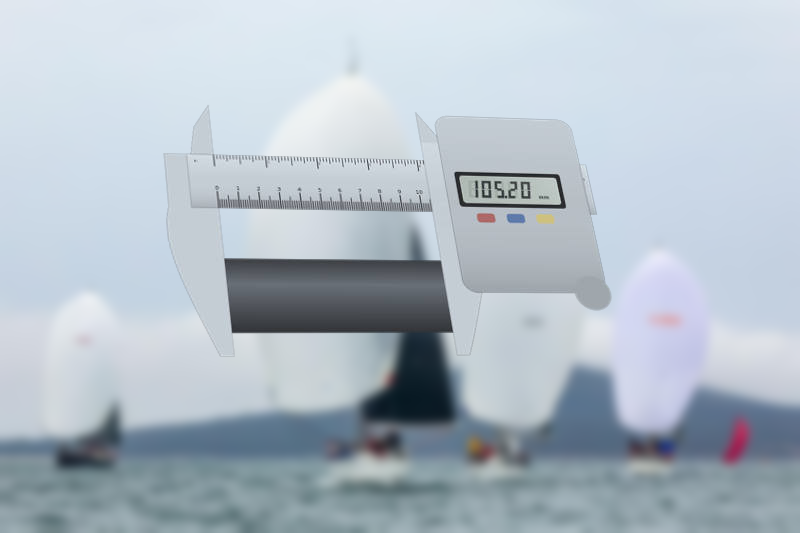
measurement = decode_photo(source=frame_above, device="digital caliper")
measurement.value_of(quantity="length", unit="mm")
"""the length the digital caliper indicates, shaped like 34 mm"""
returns 105.20 mm
